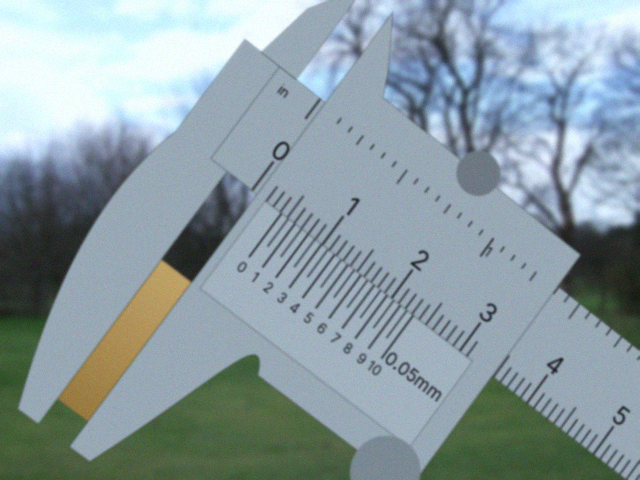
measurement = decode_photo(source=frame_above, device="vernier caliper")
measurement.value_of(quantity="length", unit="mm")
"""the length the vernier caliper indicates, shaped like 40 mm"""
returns 4.2 mm
